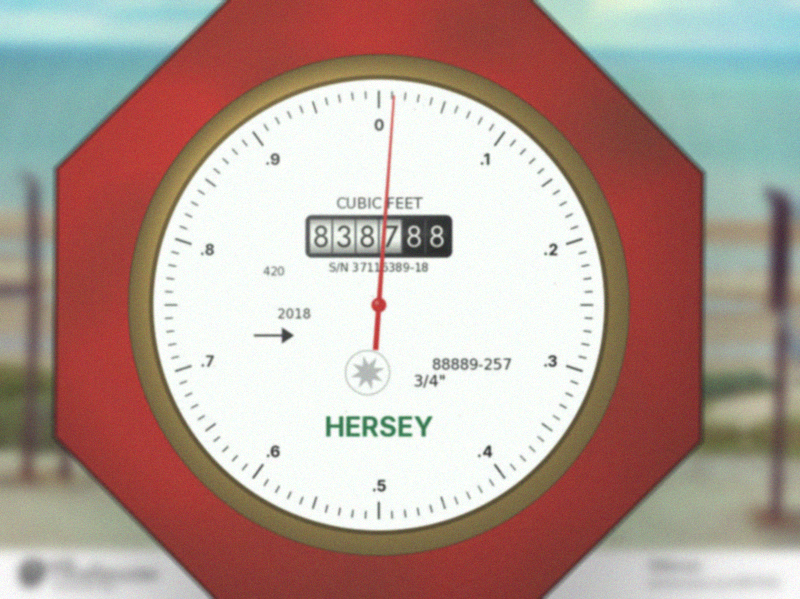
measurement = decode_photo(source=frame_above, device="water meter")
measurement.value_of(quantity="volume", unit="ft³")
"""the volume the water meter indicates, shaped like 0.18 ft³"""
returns 838788.01 ft³
